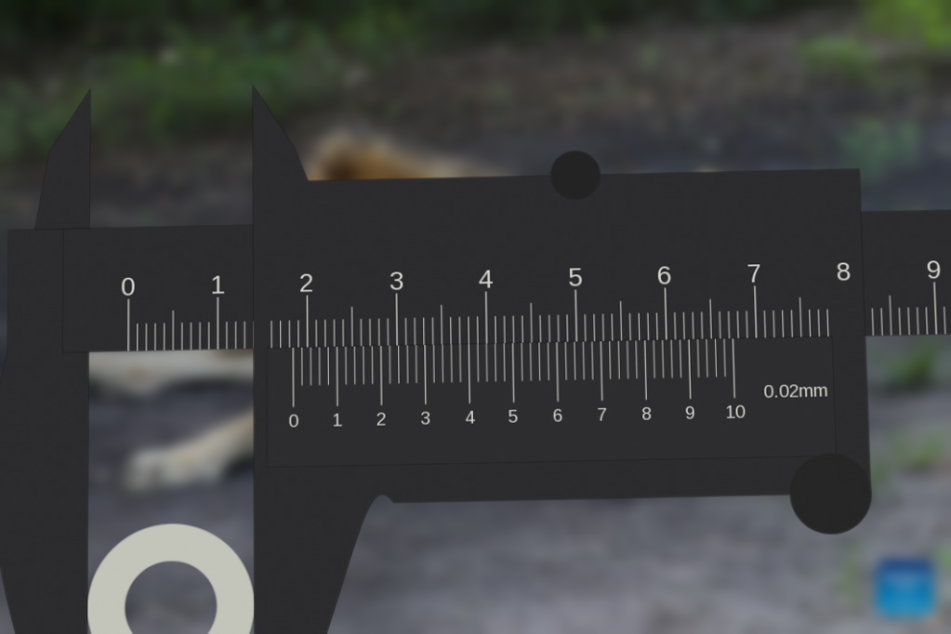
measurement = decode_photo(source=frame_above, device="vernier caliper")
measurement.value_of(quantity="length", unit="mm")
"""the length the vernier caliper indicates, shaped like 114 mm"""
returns 18.4 mm
